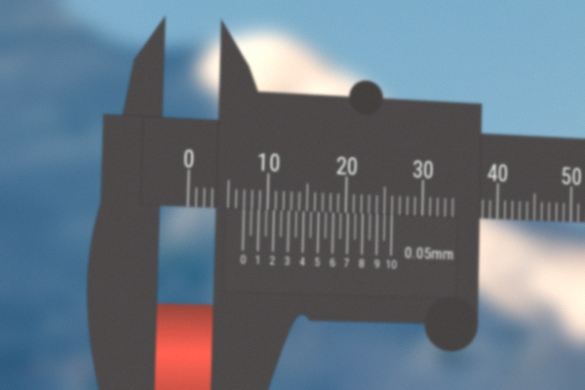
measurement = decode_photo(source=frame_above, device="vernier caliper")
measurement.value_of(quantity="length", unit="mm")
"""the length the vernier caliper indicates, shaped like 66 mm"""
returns 7.0 mm
